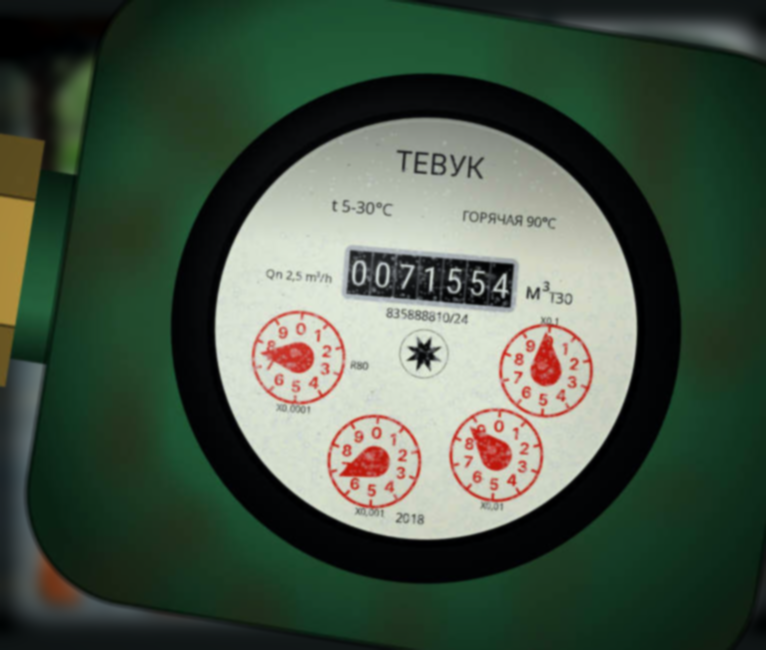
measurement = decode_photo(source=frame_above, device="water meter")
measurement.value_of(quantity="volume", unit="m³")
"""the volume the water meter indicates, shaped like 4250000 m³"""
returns 71553.9867 m³
